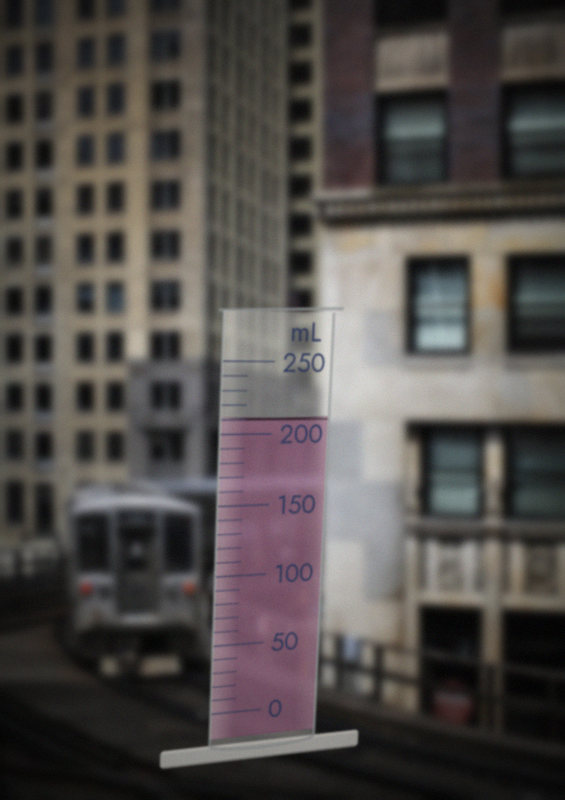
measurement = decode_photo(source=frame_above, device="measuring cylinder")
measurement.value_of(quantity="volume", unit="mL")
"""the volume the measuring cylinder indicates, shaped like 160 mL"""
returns 210 mL
